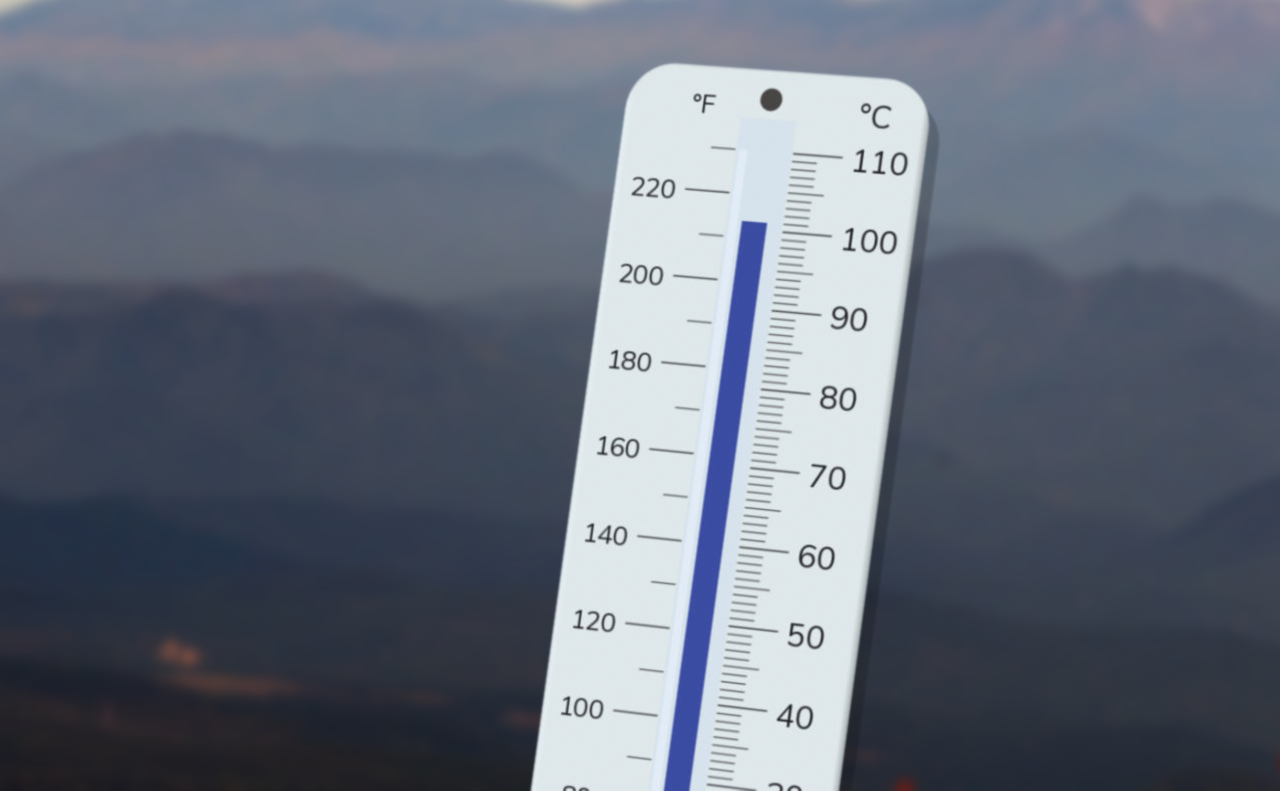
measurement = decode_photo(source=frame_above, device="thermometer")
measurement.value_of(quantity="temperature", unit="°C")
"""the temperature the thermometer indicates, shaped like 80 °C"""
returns 101 °C
